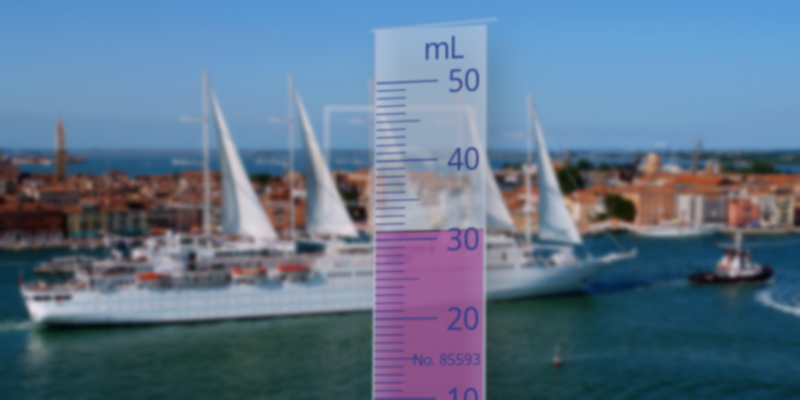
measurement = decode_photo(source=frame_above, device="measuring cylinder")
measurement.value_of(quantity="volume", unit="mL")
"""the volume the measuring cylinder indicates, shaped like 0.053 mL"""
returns 31 mL
